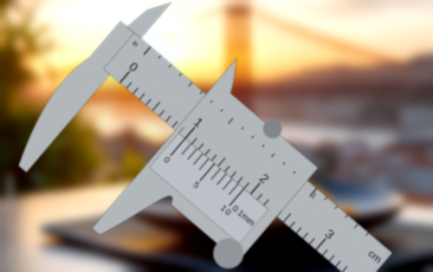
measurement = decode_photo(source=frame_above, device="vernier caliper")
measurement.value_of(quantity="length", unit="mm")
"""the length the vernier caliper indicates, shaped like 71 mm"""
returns 10.0 mm
